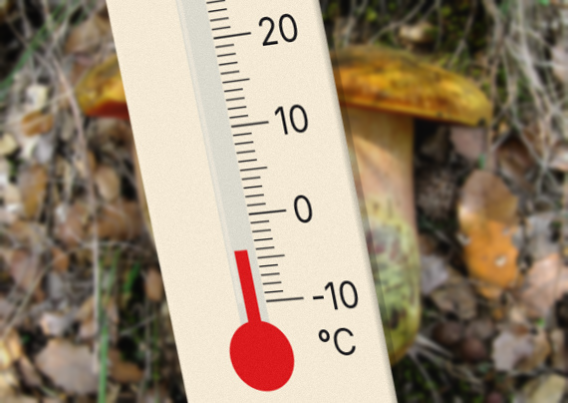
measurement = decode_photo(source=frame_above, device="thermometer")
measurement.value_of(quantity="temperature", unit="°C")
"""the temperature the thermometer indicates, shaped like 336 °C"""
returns -4 °C
